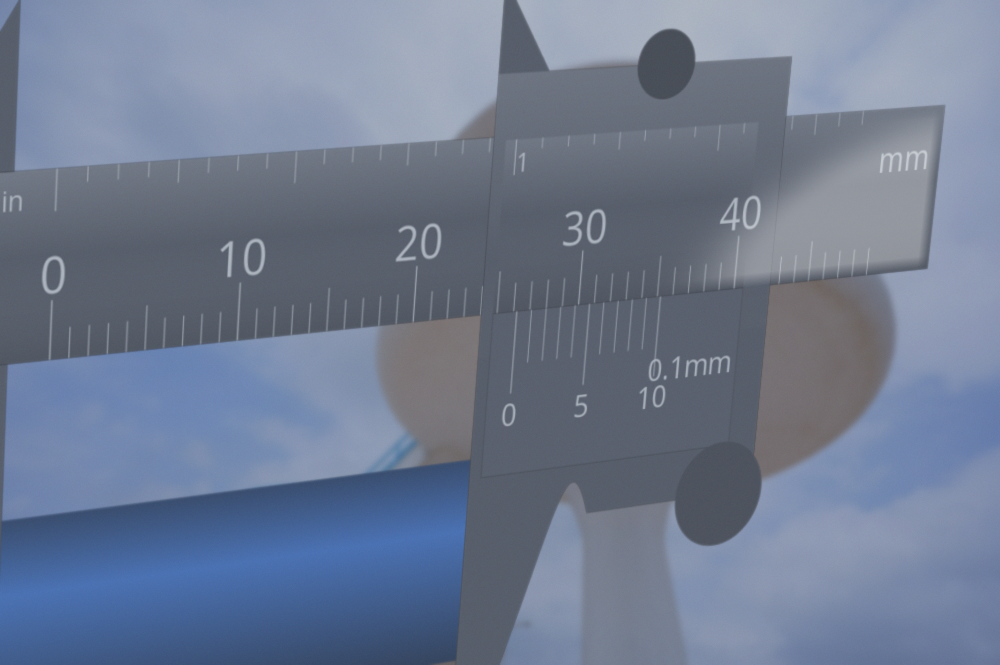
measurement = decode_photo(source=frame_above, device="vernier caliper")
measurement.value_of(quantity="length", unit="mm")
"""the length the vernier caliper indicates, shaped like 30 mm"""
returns 26.2 mm
